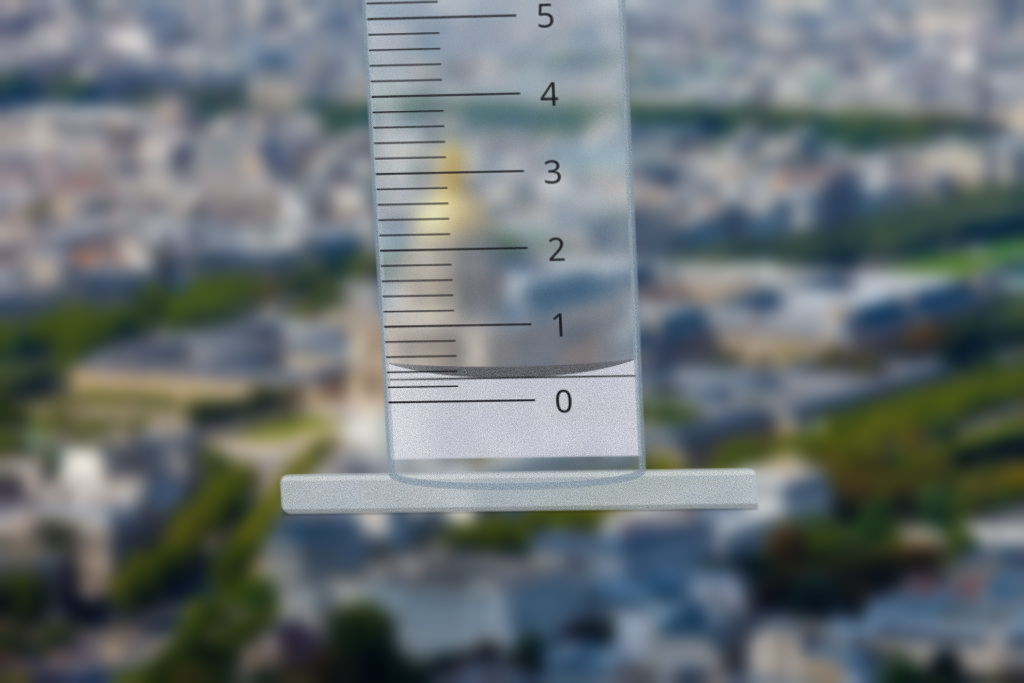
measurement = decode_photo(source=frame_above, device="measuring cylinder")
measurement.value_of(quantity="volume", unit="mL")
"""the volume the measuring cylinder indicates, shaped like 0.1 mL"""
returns 0.3 mL
